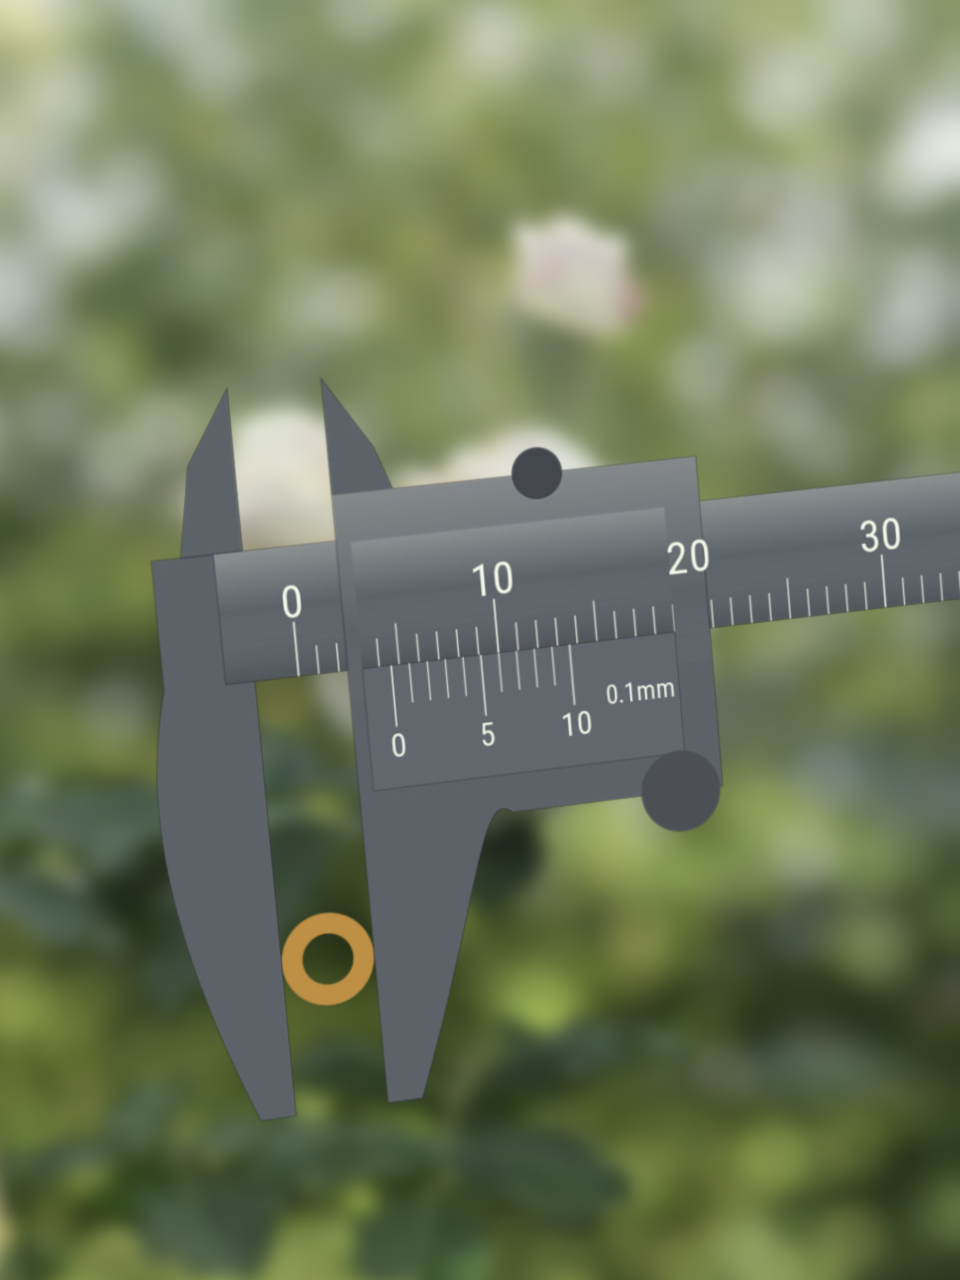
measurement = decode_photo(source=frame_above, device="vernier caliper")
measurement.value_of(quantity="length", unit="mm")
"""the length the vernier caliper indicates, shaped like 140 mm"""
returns 4.6 mm
